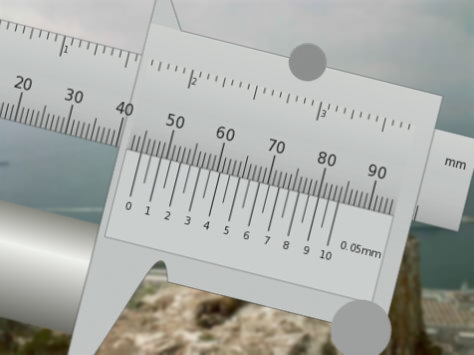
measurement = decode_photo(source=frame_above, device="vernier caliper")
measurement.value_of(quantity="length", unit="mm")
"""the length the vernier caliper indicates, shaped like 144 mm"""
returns 45.0 mm
